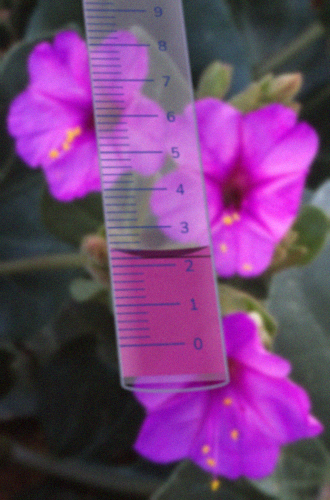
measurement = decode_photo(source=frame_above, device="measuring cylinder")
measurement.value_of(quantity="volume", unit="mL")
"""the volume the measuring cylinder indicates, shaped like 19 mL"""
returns 2.2 mL
